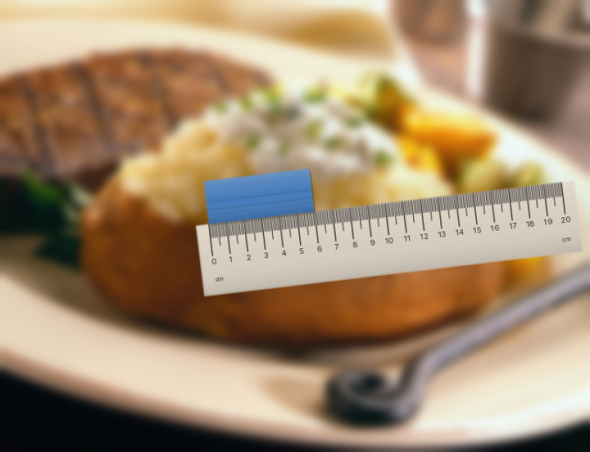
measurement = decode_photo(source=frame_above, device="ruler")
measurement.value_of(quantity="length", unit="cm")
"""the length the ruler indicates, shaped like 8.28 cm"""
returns 6 cm
